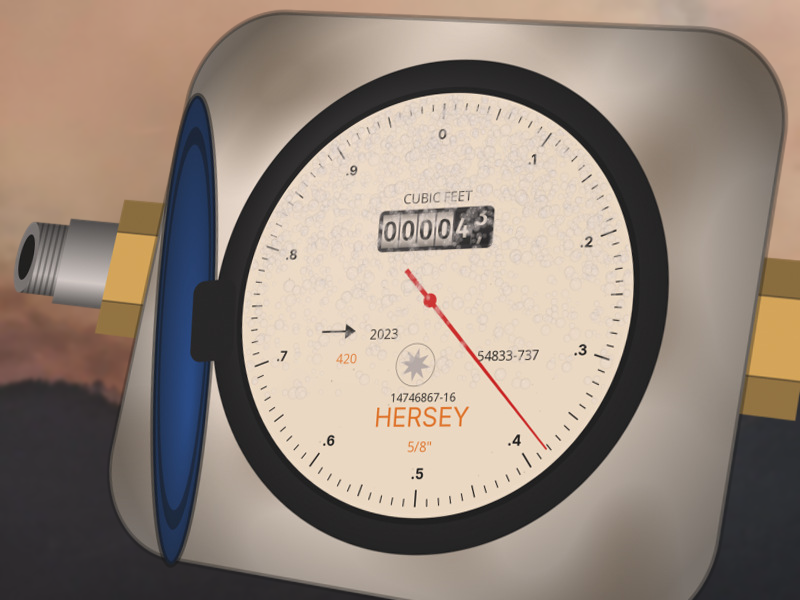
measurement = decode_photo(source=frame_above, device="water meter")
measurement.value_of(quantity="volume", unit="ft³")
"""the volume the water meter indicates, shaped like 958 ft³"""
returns 43.38 ft³
